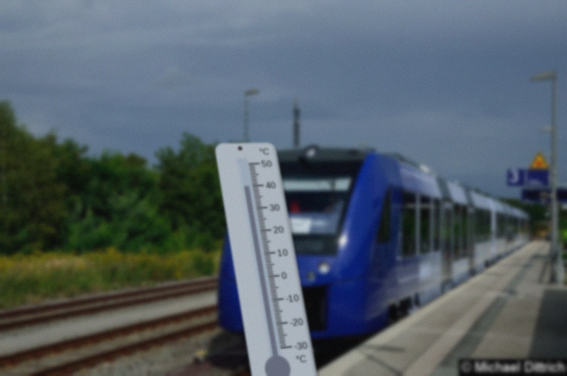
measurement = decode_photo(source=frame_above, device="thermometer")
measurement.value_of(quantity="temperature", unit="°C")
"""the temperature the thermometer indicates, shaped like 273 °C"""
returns 40 °C
